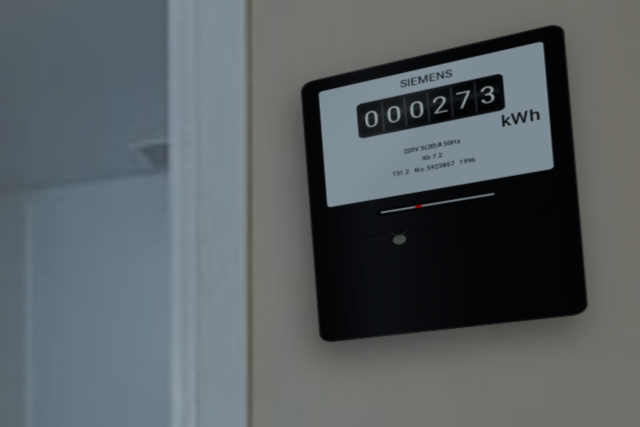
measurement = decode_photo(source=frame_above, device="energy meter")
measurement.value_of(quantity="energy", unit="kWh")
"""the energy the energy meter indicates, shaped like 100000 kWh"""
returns 273 kWh
